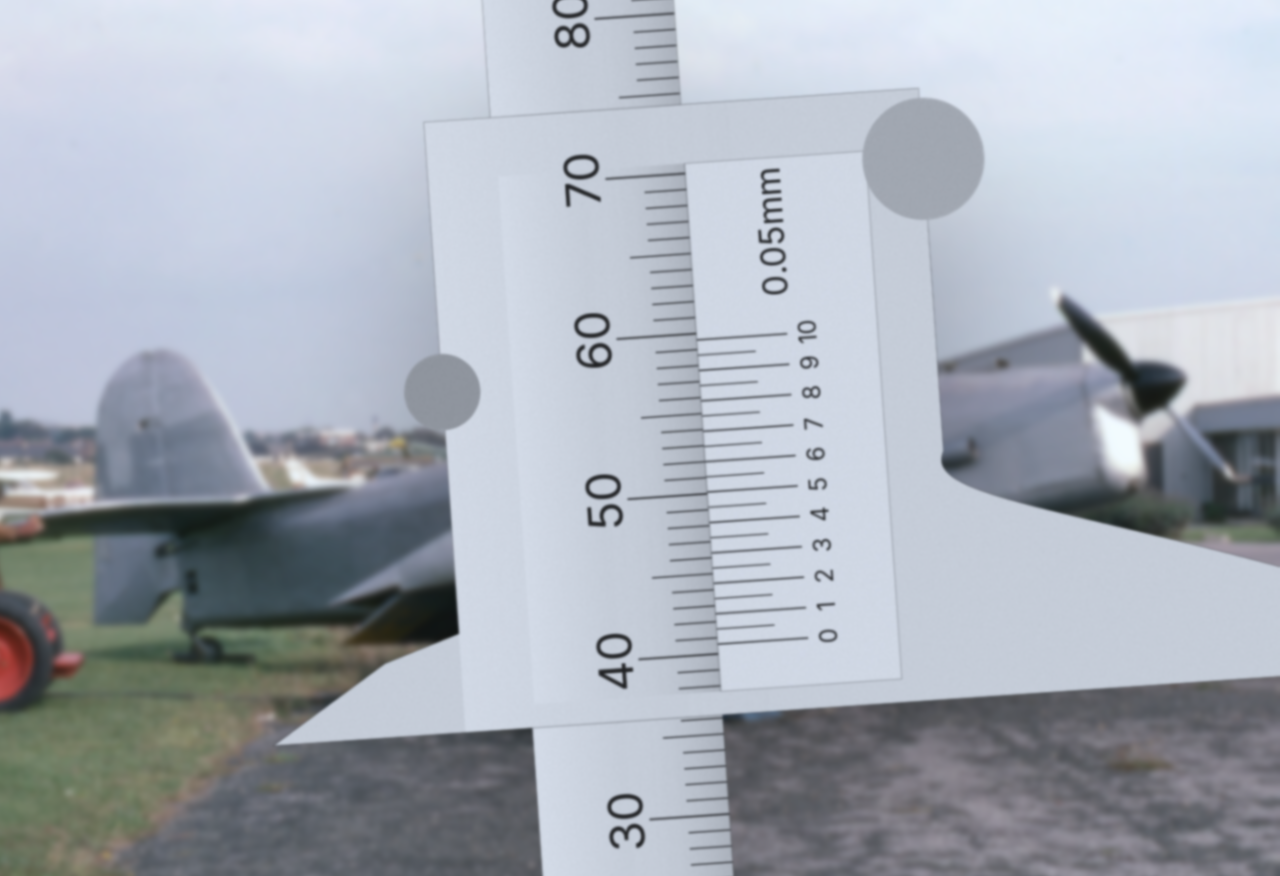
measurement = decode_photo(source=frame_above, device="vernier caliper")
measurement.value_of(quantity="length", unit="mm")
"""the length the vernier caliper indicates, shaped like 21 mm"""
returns 40.6 mm
